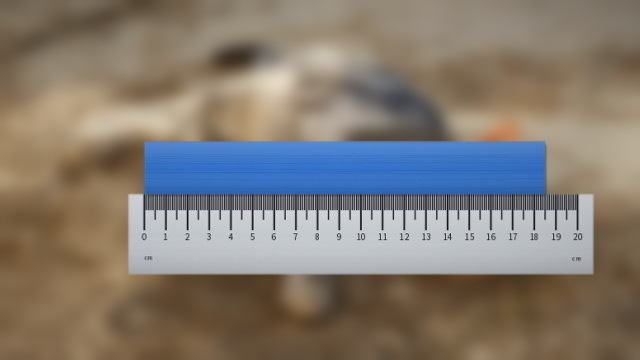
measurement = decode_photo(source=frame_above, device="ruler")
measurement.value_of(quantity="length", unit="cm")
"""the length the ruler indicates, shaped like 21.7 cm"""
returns 18.5 cm
